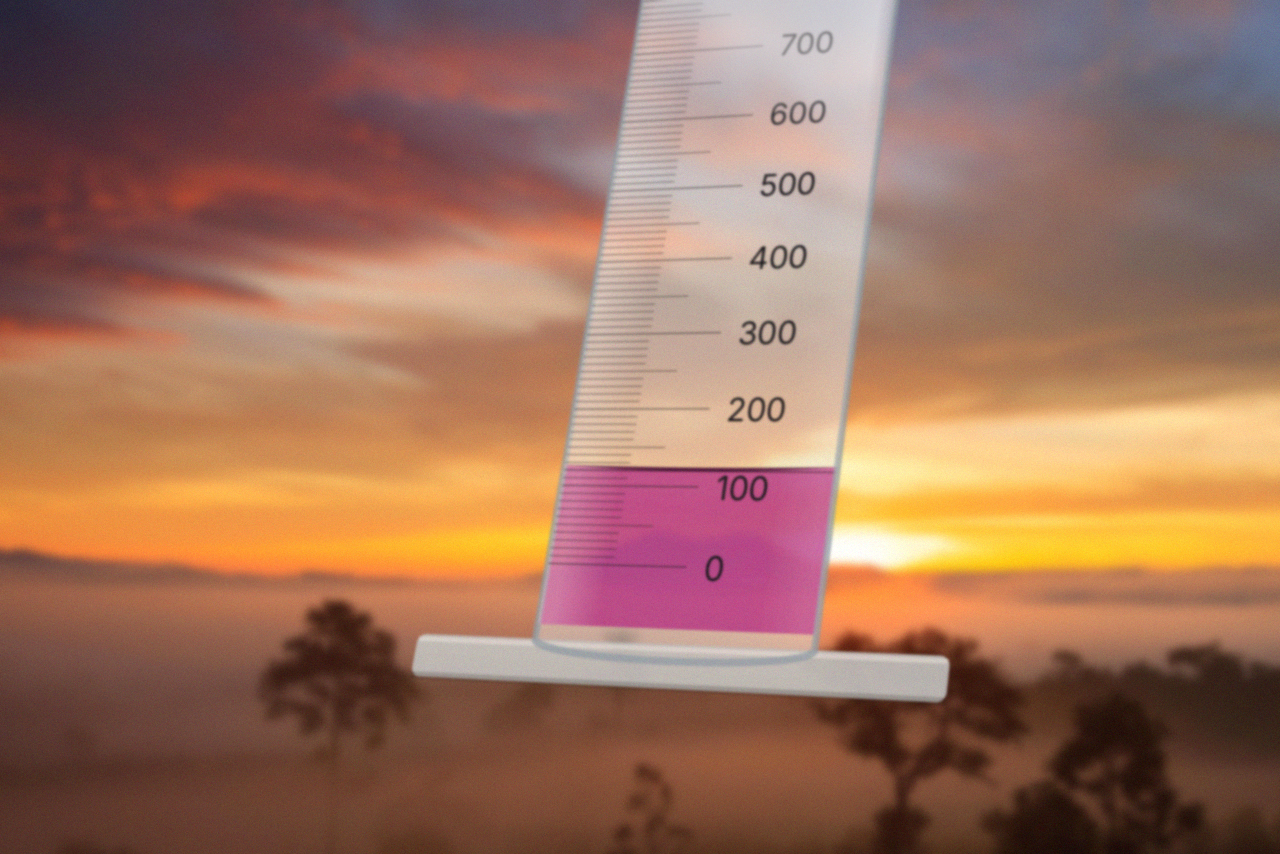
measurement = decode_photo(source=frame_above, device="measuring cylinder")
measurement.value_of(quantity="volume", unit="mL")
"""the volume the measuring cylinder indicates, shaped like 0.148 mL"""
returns 120 mL
